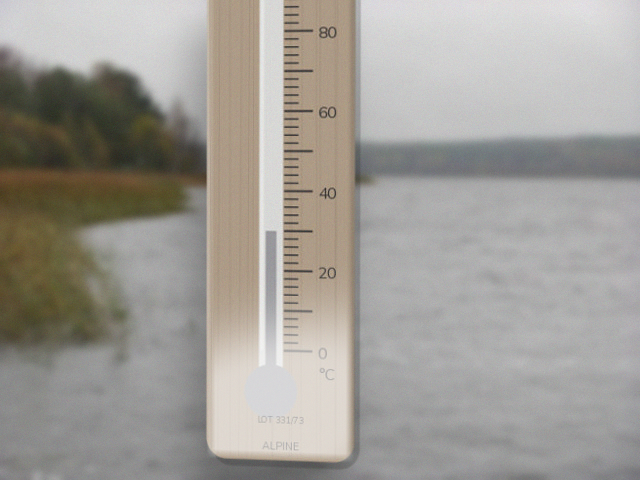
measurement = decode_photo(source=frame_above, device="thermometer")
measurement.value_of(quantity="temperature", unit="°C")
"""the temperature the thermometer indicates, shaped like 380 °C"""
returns 30 °C
